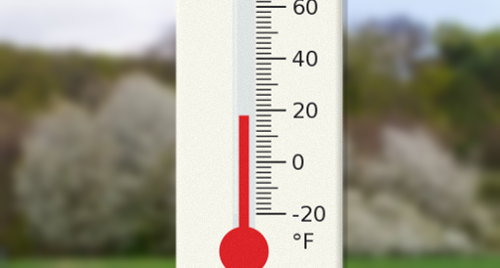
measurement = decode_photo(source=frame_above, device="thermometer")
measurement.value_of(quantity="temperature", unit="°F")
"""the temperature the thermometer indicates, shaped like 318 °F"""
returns 18 °F
